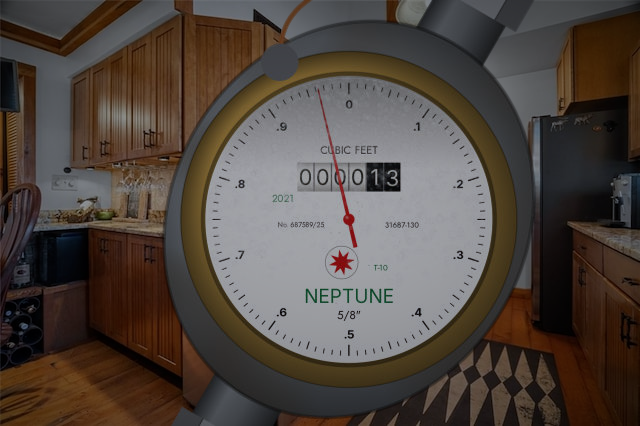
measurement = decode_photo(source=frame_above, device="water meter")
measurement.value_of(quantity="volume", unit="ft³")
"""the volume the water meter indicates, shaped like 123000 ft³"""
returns 12.96 ft³
